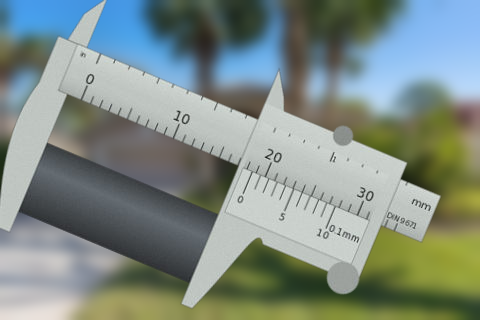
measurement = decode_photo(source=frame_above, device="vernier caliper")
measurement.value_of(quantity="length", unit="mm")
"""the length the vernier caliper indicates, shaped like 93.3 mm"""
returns 18.6 mm
